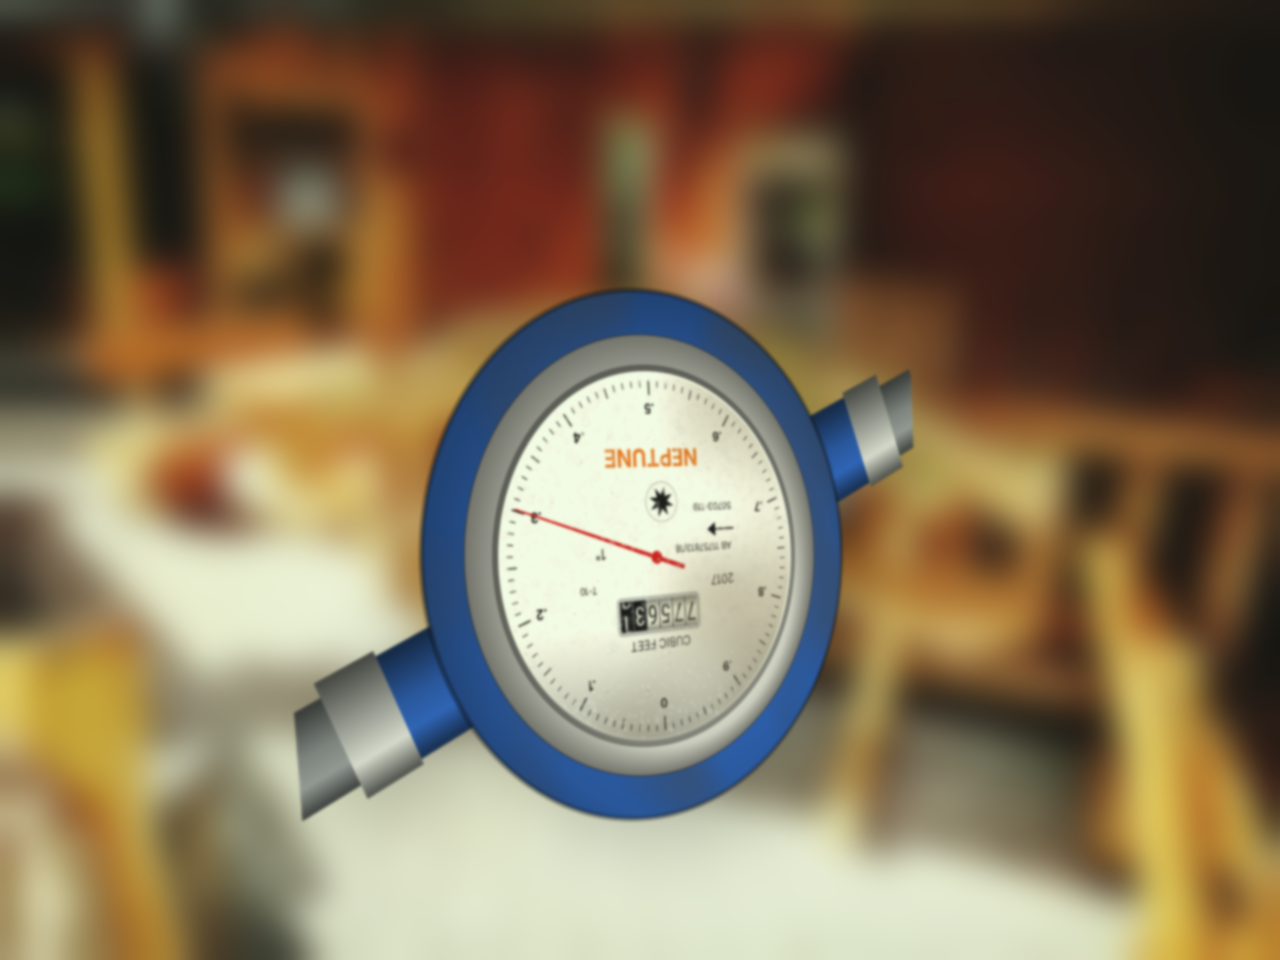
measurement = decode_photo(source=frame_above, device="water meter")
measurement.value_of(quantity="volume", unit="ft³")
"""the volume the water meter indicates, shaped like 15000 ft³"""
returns 775631.30 ft³
